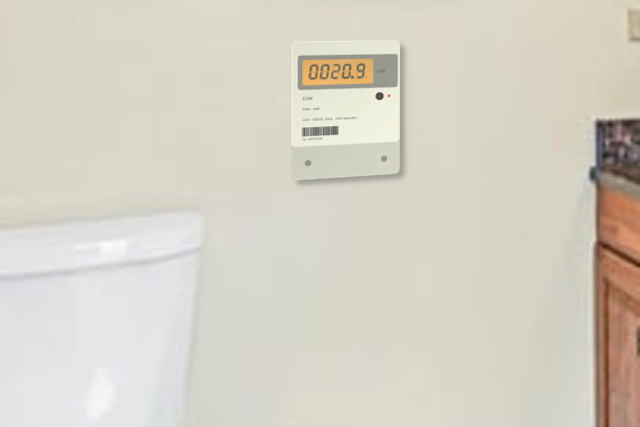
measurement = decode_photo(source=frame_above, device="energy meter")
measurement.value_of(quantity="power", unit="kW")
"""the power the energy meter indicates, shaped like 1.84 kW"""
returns 20.9 kW
